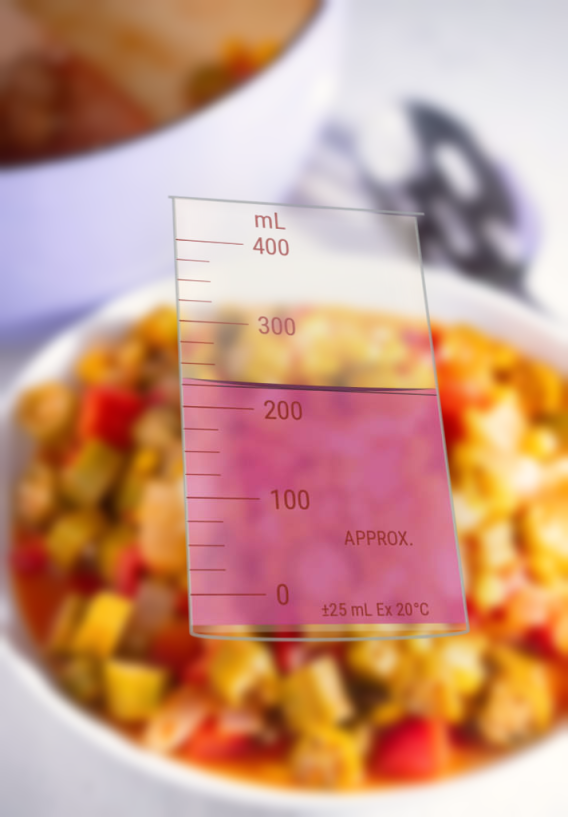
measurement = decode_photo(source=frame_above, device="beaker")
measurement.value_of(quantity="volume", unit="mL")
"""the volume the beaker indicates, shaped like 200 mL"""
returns 225 mL
